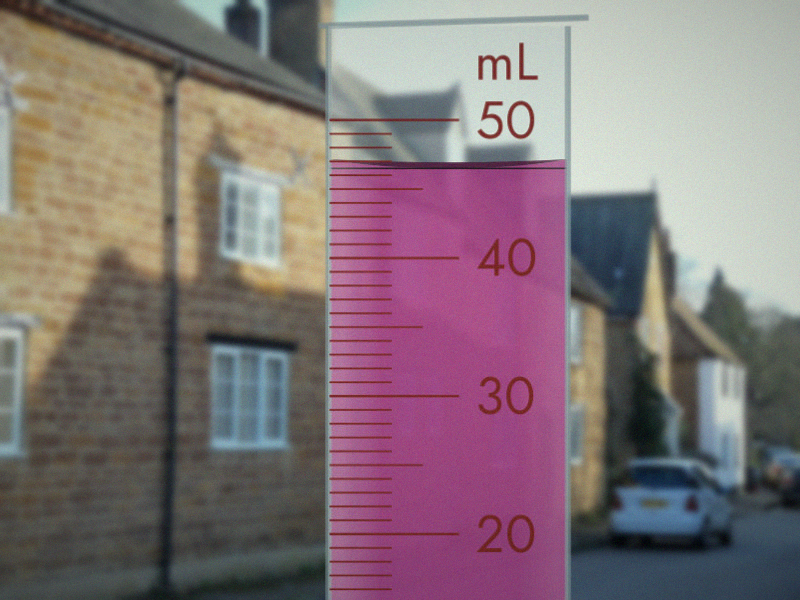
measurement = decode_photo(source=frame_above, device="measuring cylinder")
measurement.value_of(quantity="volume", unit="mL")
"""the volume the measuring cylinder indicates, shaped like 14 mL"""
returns 46.5 mL
